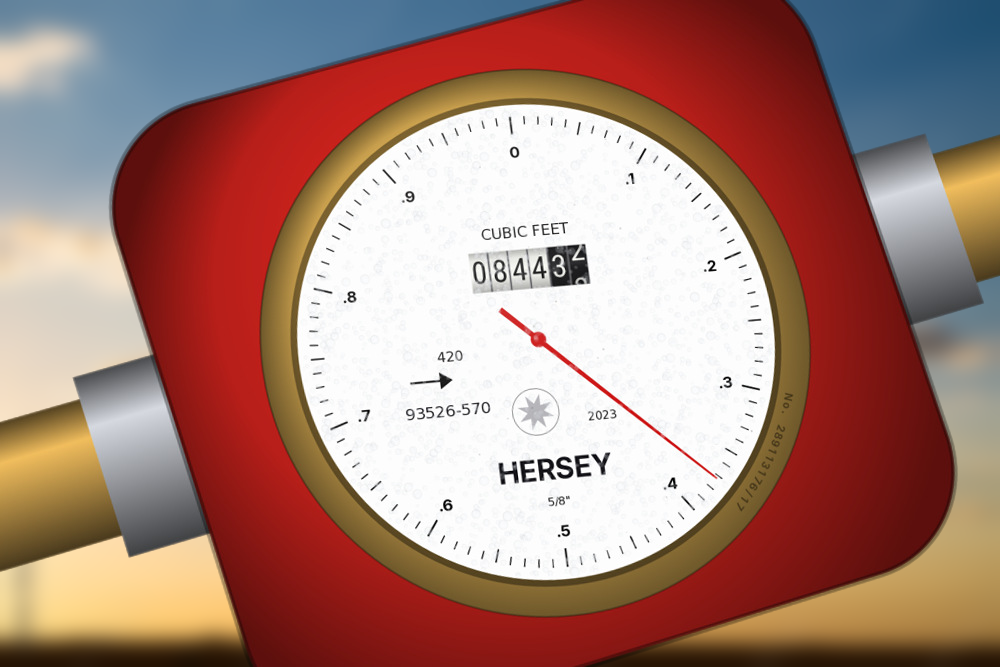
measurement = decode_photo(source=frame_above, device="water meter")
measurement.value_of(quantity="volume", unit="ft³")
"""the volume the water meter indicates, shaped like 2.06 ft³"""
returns 84432.37 ft³
